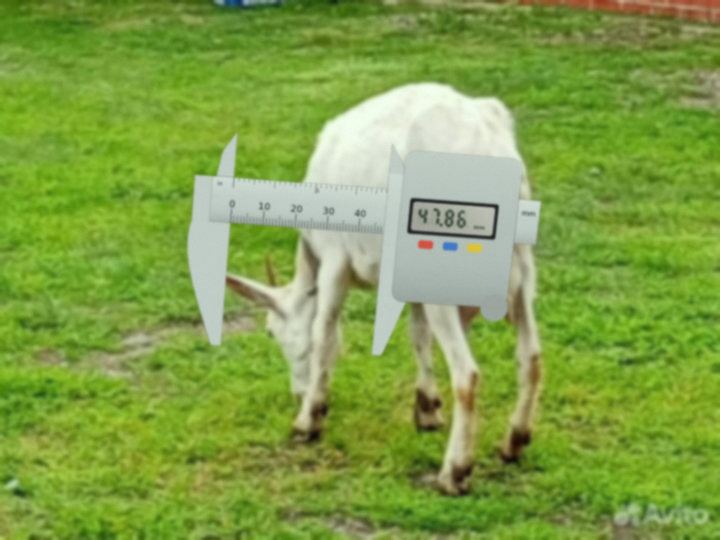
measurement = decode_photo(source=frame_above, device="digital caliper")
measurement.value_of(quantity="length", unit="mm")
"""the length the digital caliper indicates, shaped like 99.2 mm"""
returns 47.86 mm
